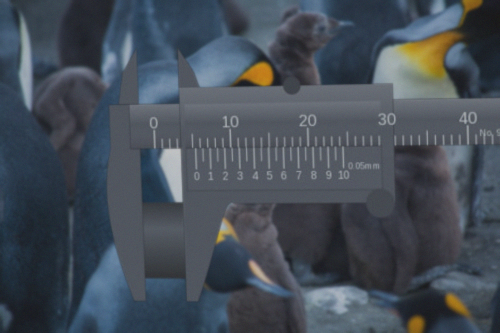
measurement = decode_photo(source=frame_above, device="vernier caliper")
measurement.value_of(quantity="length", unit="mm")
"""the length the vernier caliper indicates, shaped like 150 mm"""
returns 5.4 mm
